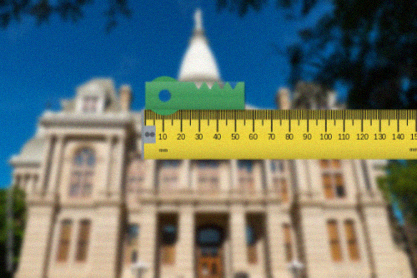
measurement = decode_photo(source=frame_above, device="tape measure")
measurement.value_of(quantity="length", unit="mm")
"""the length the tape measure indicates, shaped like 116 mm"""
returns 55 mm
